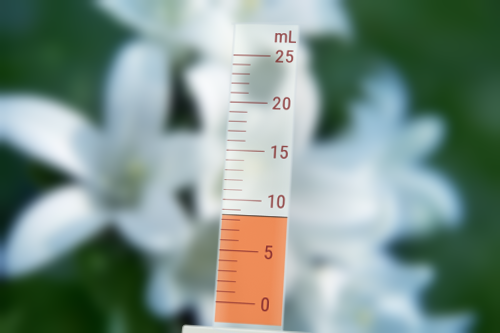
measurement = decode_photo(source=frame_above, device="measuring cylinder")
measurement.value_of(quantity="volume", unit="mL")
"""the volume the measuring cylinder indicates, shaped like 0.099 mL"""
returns 8.5 mL
